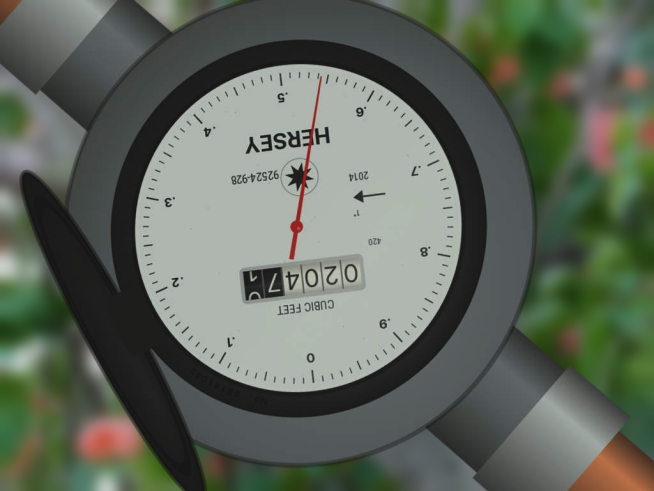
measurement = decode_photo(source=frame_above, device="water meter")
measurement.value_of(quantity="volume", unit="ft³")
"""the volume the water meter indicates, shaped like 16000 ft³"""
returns 20470.54 ft³
